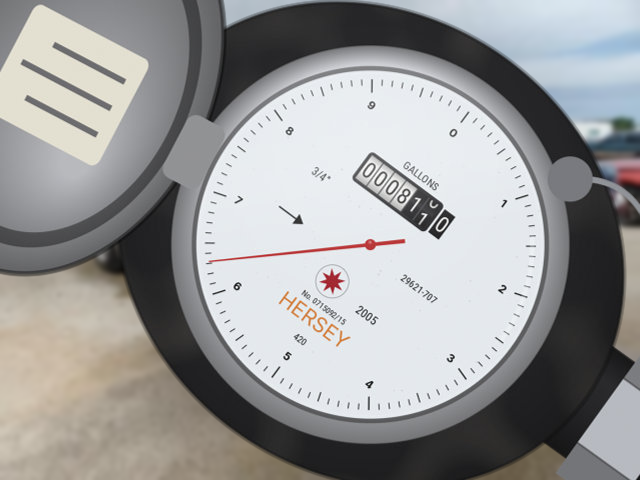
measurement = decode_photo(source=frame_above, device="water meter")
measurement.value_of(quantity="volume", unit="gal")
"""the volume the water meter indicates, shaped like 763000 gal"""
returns 8106.3 gal
